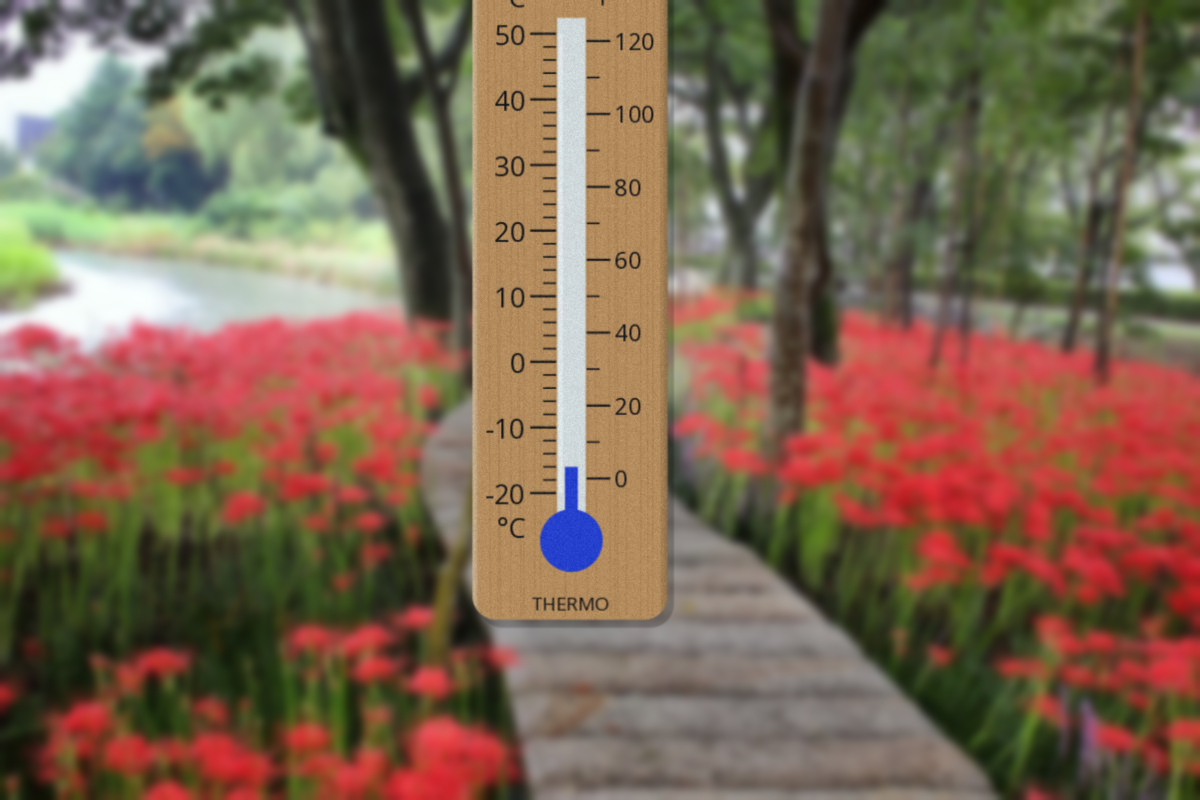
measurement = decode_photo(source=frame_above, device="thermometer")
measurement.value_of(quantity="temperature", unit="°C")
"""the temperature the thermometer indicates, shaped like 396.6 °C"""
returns -16 °C
